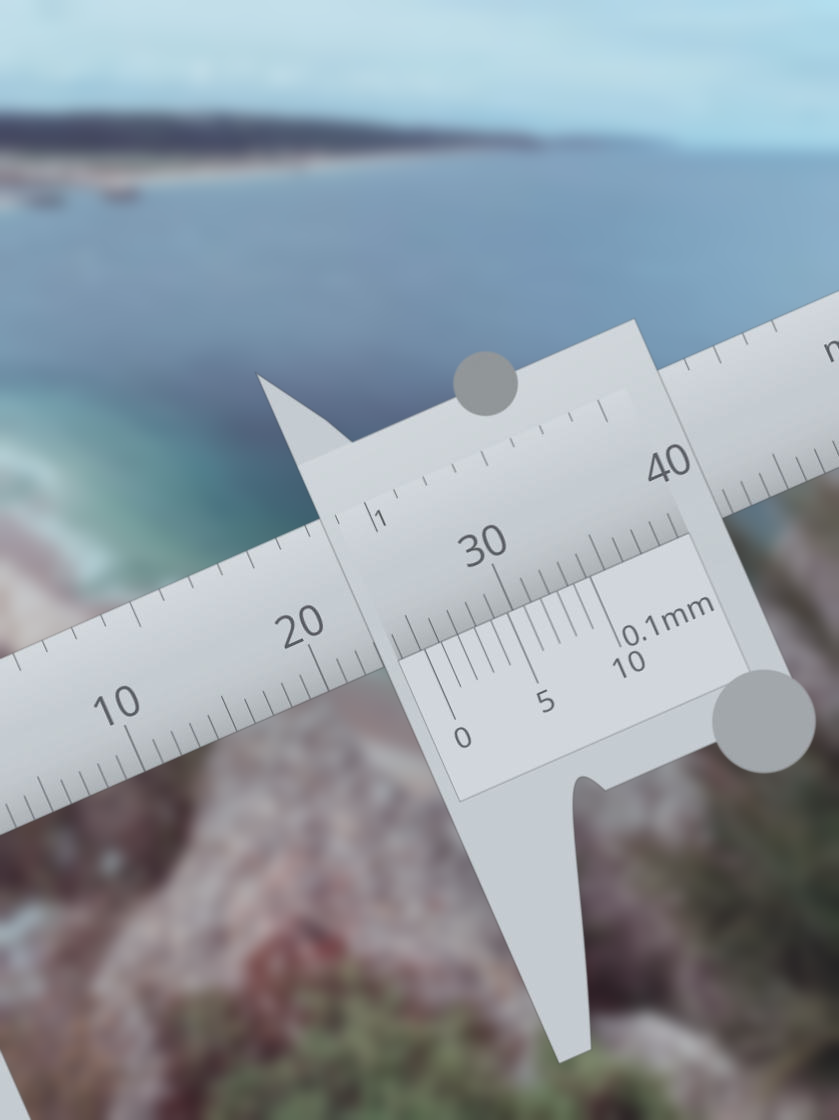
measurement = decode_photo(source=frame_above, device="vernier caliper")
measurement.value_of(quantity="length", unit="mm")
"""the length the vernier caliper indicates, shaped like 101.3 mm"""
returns 25.2 mm
